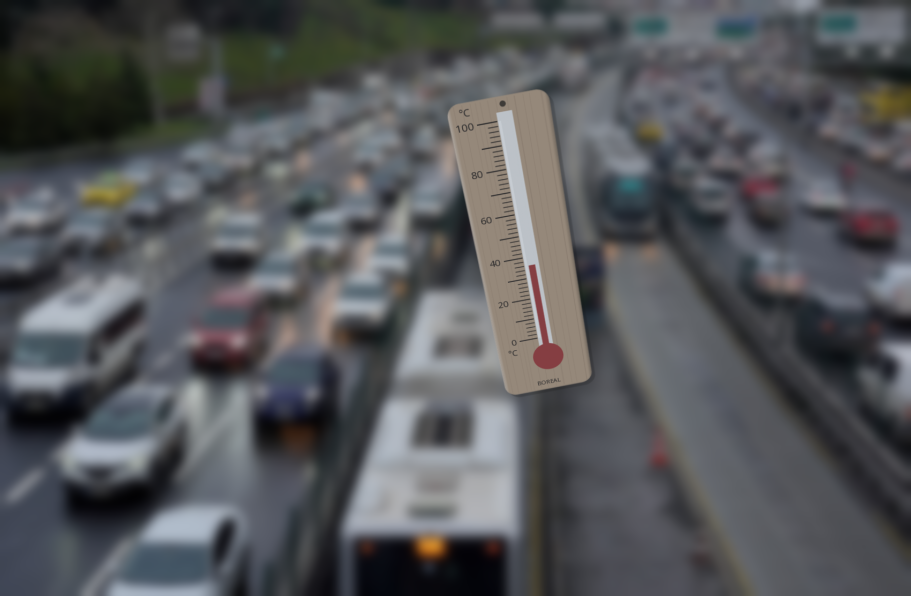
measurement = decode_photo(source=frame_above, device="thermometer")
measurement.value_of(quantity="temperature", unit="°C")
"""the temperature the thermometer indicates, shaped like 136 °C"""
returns 36 °C
